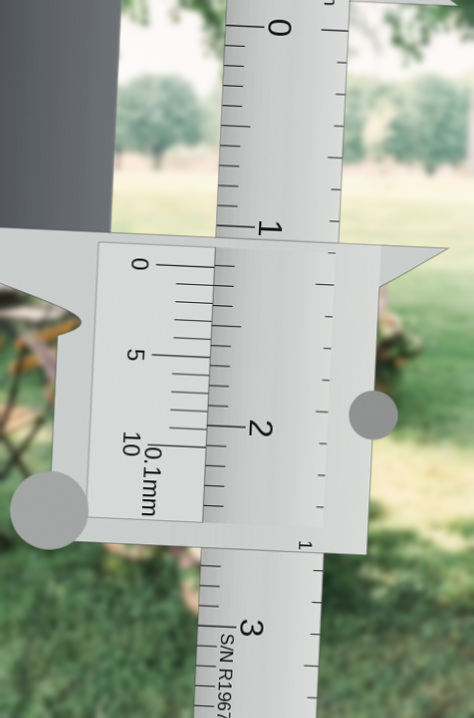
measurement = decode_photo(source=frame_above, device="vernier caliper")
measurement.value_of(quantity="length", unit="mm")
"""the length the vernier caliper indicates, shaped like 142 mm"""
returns 12.1 mm
